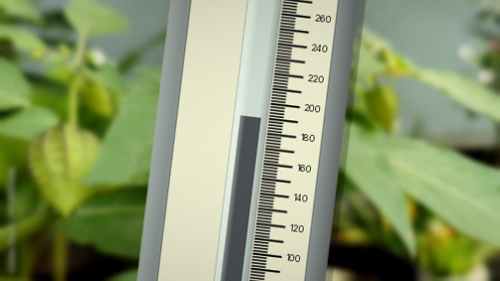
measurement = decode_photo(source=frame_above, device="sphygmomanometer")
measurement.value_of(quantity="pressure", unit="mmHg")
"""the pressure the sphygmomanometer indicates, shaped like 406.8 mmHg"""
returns 190 mmHg
